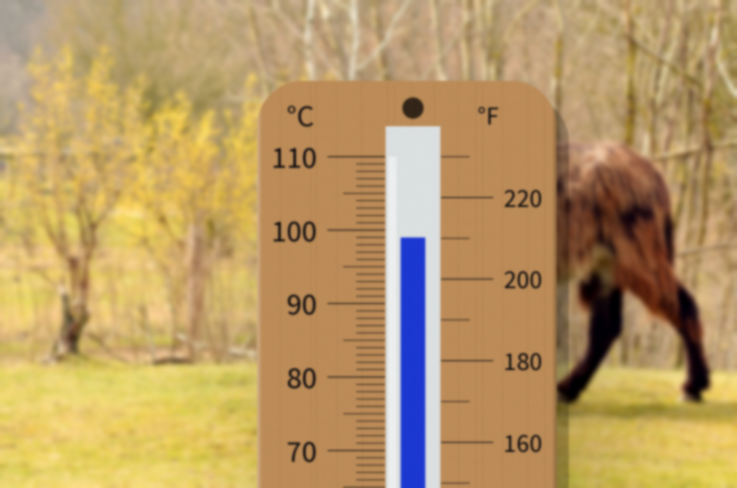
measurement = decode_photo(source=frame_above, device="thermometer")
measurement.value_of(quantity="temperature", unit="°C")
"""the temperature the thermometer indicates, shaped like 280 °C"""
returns 99 °C
